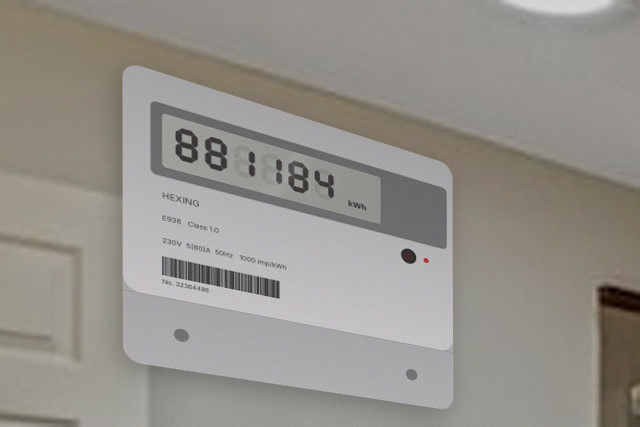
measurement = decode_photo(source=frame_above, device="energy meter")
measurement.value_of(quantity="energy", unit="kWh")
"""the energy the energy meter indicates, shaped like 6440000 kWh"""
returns 881184 kWh
